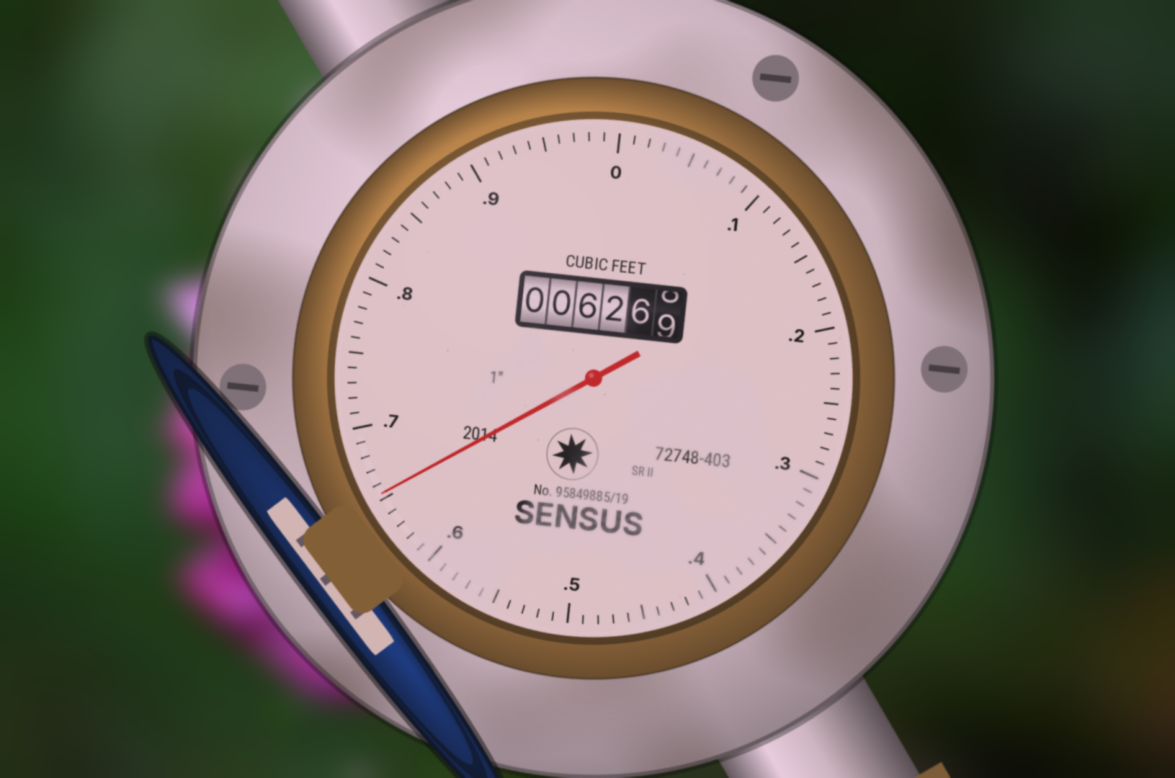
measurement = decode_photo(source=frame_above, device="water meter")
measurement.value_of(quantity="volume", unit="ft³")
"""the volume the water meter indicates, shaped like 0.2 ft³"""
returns 6268.65 ft³
